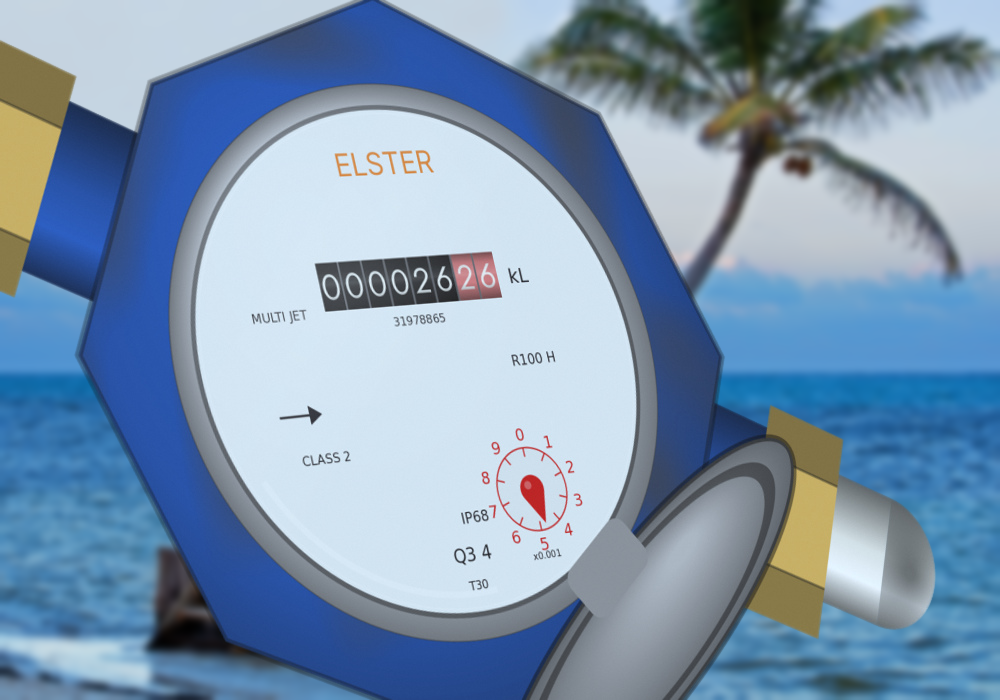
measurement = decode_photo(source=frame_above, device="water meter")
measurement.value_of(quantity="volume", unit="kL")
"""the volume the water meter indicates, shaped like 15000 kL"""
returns 26.264 kL
